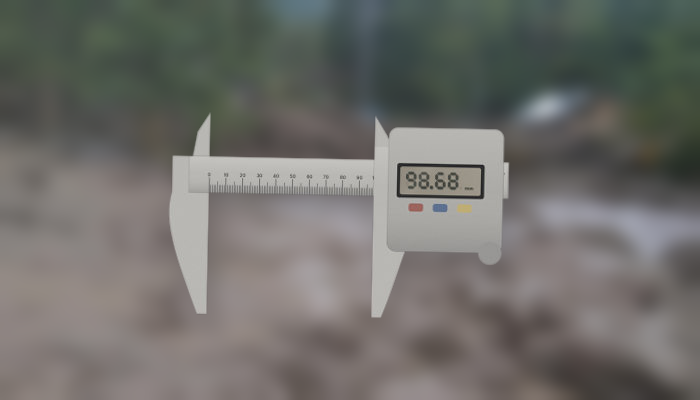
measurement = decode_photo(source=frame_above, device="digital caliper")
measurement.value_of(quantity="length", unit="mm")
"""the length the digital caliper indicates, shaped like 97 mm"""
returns 98.68 mm
